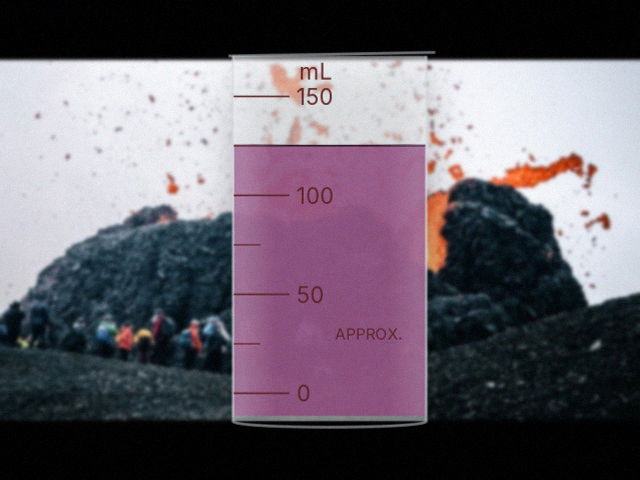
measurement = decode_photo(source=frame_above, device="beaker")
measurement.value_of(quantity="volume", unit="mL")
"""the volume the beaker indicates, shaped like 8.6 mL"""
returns 125 mL
